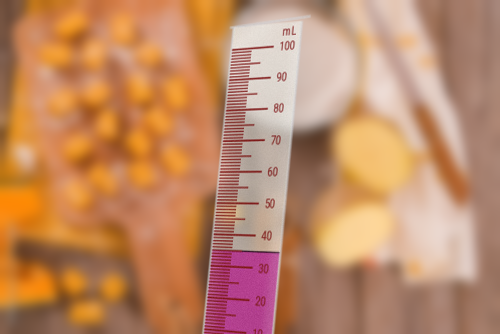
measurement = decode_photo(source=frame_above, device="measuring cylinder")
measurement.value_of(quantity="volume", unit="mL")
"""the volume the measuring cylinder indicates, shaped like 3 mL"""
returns 35 mL
